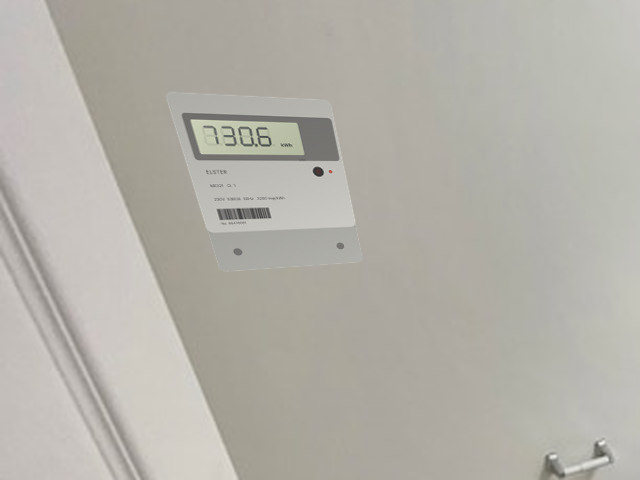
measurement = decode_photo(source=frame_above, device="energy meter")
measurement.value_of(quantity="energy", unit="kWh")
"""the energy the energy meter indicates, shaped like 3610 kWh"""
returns 730.6 kWh
